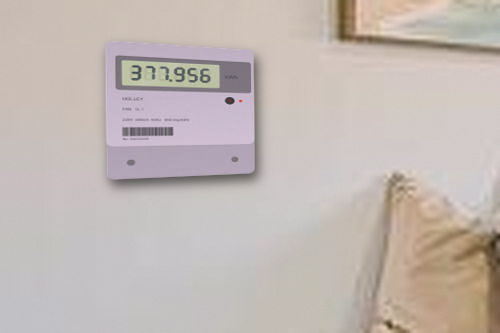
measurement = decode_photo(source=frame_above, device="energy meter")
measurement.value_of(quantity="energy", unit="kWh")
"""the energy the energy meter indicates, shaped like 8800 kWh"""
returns 377.956 kWh
